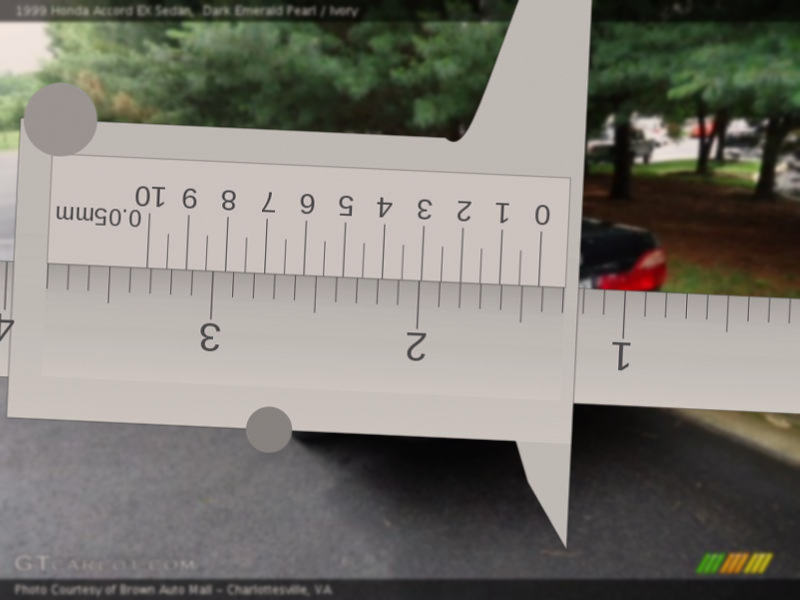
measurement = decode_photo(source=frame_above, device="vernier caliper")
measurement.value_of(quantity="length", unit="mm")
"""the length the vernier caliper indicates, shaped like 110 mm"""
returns 14.2 mm
